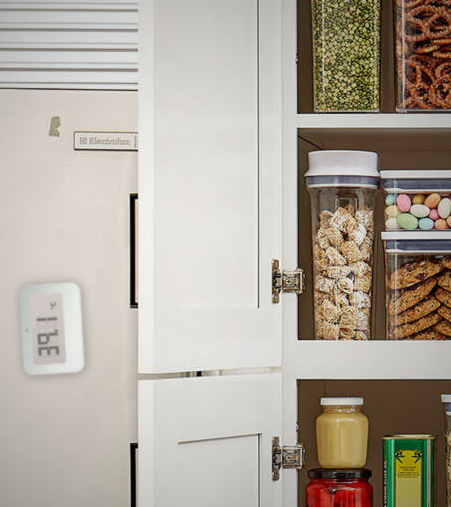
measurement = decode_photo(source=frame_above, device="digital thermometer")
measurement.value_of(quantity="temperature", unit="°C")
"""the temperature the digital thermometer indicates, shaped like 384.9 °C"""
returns 39.1 °C
